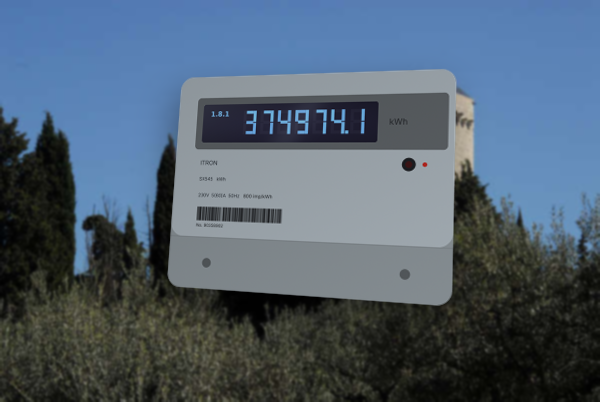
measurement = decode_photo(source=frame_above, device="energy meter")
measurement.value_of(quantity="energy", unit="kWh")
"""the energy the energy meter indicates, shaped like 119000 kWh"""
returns 374974.1 kWh
